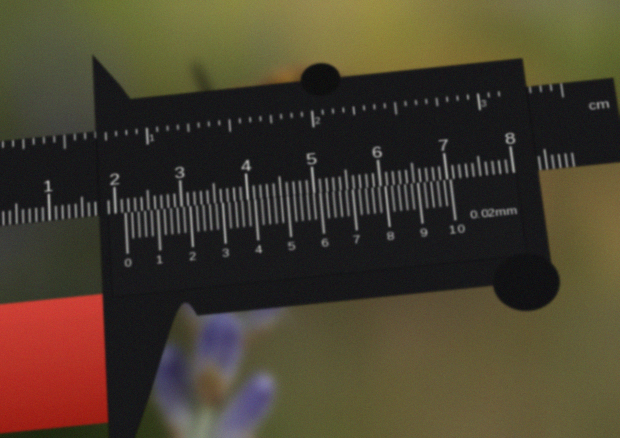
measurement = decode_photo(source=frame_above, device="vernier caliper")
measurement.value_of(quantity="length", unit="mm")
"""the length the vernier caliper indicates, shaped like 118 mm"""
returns 21.5 mm
